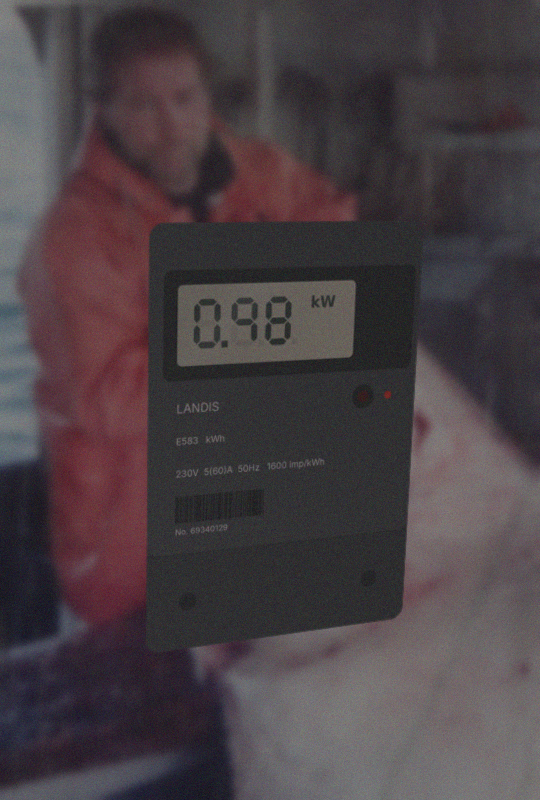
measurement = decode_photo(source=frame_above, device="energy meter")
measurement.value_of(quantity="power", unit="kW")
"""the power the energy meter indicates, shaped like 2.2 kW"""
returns 0.98 kW
